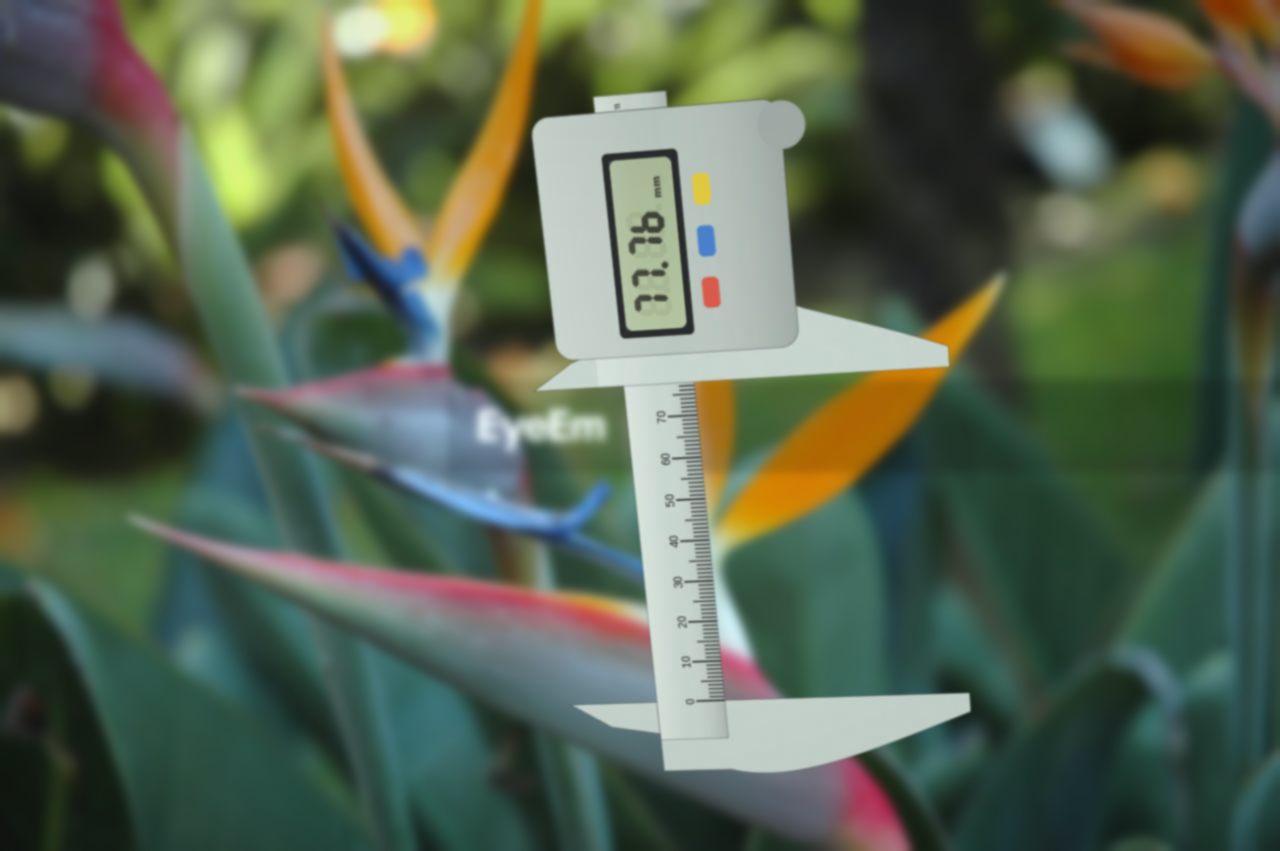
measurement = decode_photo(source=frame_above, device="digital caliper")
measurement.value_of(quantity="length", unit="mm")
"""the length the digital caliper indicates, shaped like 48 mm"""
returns 77.76 mm
